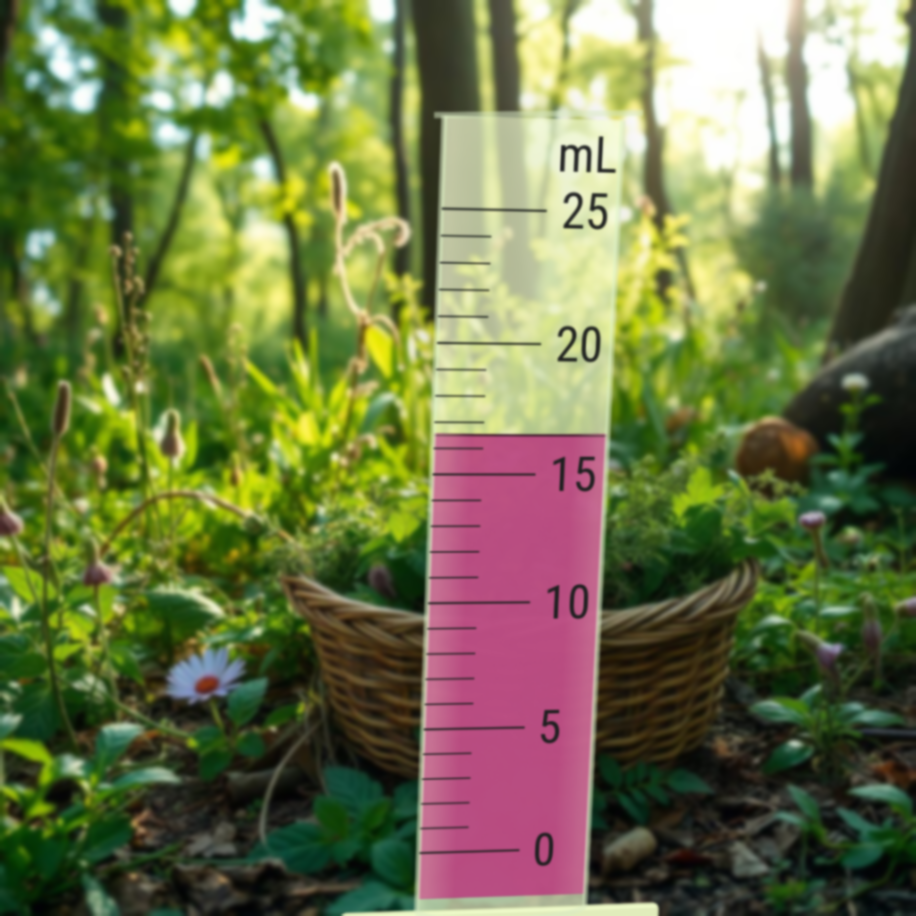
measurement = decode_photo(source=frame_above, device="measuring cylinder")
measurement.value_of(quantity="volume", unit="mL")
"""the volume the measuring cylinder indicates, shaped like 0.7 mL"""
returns 16.5 mL
